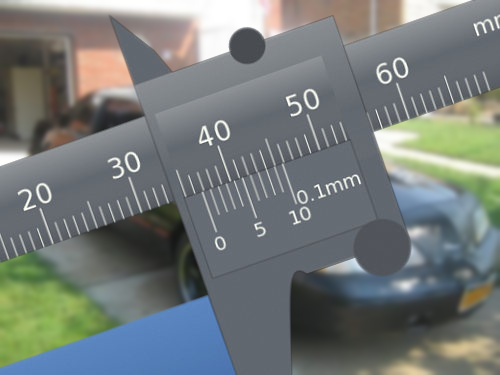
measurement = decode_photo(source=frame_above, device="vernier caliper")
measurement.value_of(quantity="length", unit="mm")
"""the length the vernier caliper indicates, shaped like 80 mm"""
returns 36.8 mm
